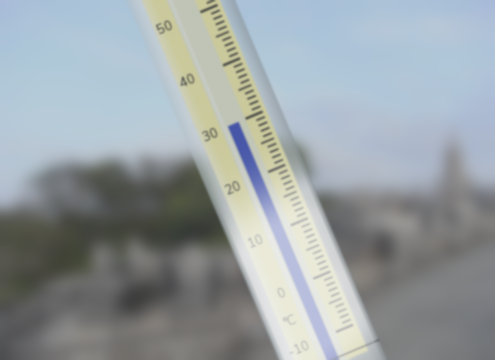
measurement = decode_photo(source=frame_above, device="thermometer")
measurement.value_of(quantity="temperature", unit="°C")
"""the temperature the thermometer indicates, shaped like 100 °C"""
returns 30 °C
